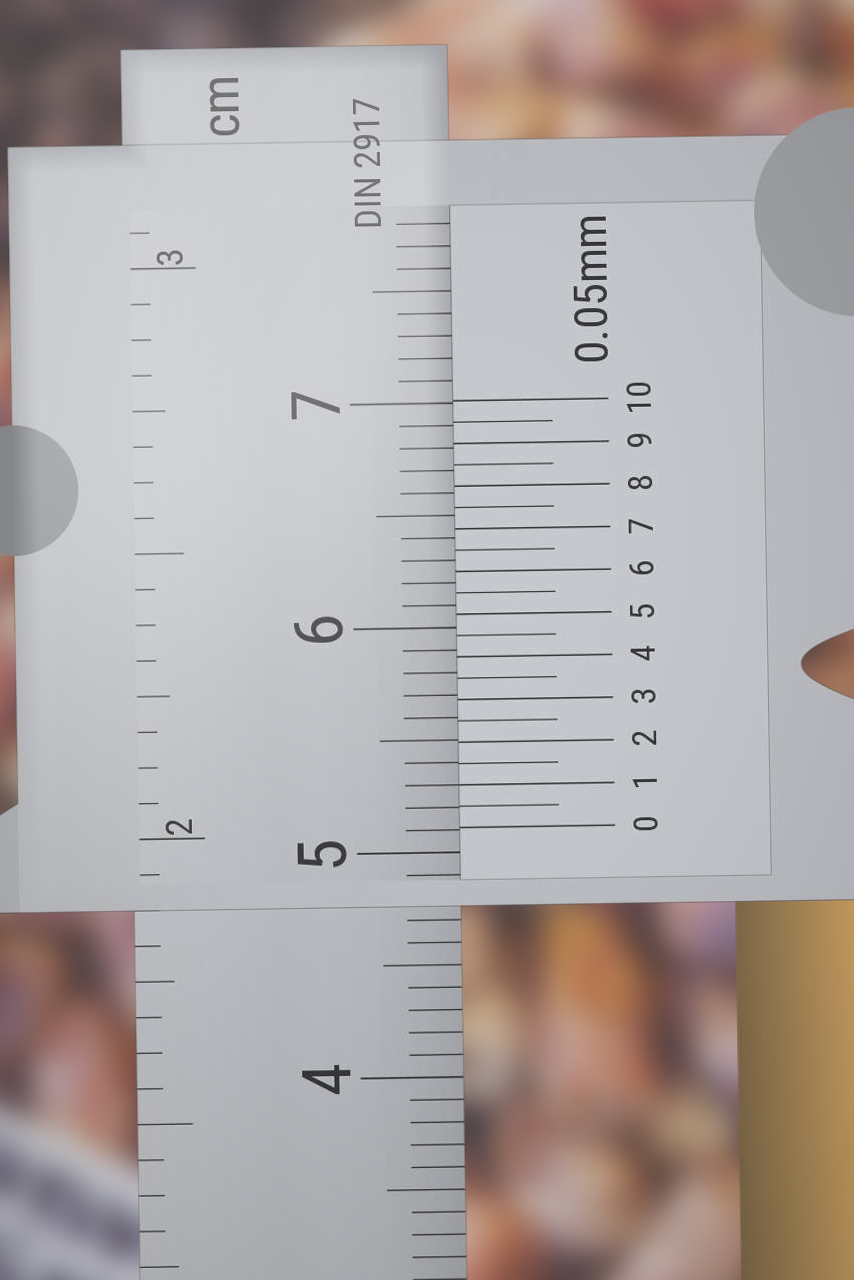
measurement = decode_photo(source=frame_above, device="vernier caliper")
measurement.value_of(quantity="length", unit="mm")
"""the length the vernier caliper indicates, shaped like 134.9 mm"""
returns 51.1 mm
